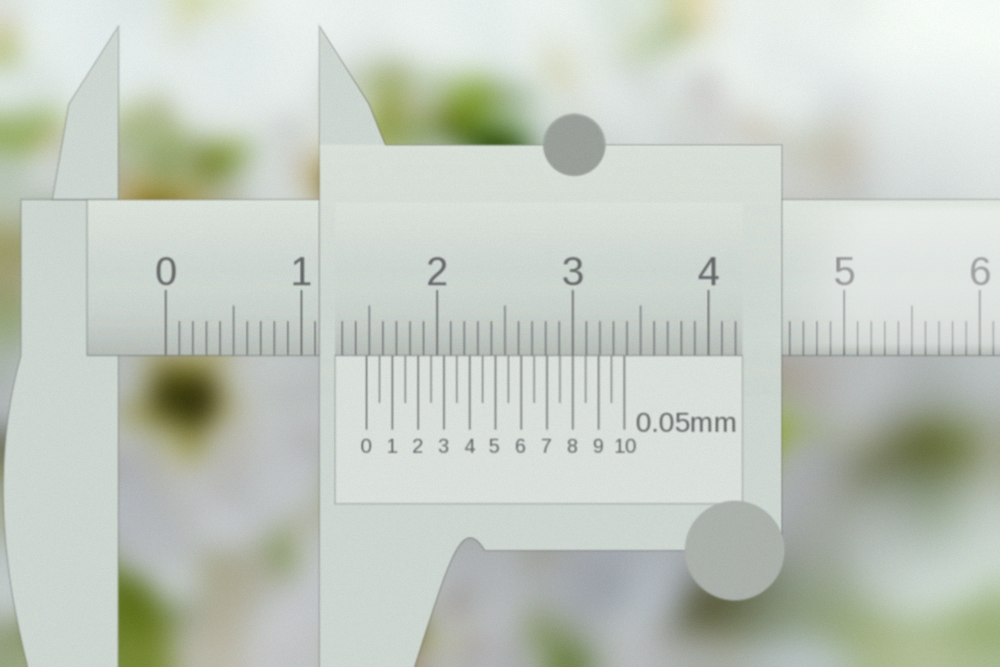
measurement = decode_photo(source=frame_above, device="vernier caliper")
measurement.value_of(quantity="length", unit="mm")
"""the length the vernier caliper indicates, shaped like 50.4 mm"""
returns 14.8 mm
